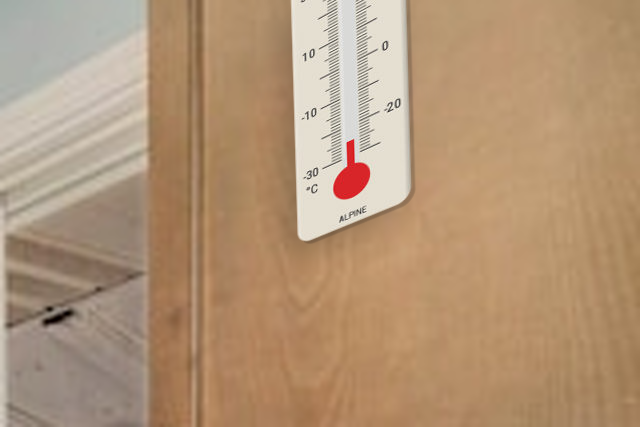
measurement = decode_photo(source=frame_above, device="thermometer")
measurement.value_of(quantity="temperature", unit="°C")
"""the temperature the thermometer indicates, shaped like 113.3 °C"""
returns -25 °C
